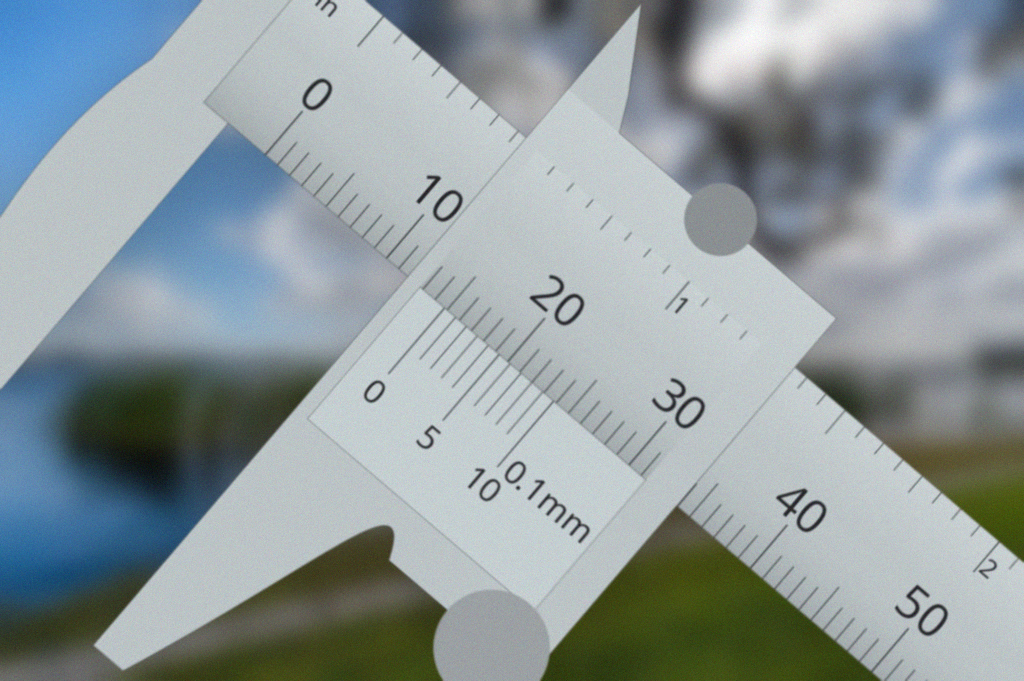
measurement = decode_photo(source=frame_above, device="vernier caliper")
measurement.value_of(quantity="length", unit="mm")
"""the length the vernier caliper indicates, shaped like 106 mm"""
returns 14.8 mm
